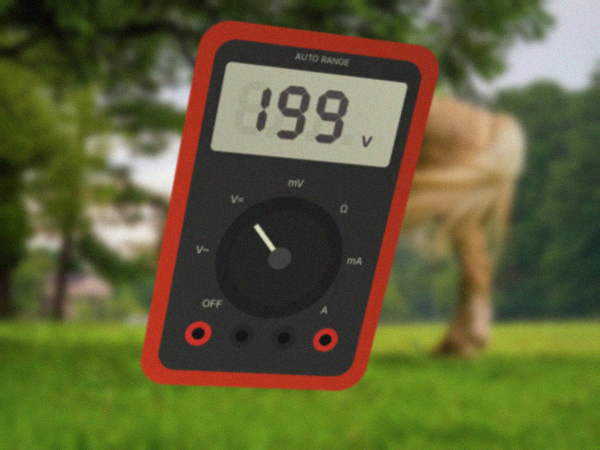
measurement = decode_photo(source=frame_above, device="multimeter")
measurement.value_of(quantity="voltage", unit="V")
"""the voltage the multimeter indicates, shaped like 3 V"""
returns 199 V
